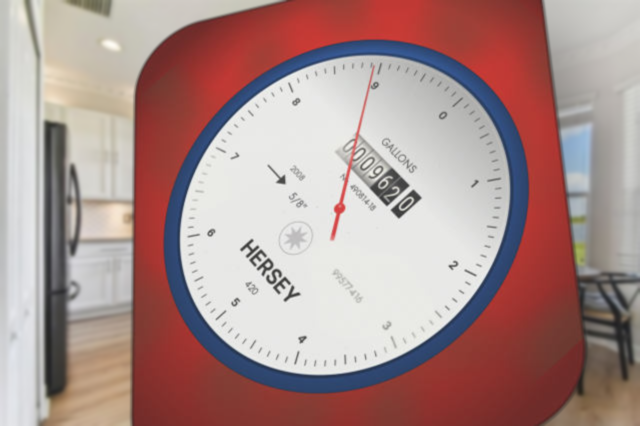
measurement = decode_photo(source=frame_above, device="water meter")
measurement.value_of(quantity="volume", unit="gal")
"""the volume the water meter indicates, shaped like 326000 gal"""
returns 9618.9 gal
